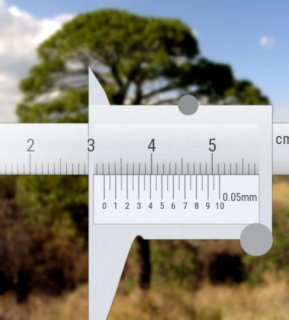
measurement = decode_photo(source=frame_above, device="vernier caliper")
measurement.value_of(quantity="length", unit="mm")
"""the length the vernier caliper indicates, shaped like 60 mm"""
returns 32.2 mm
